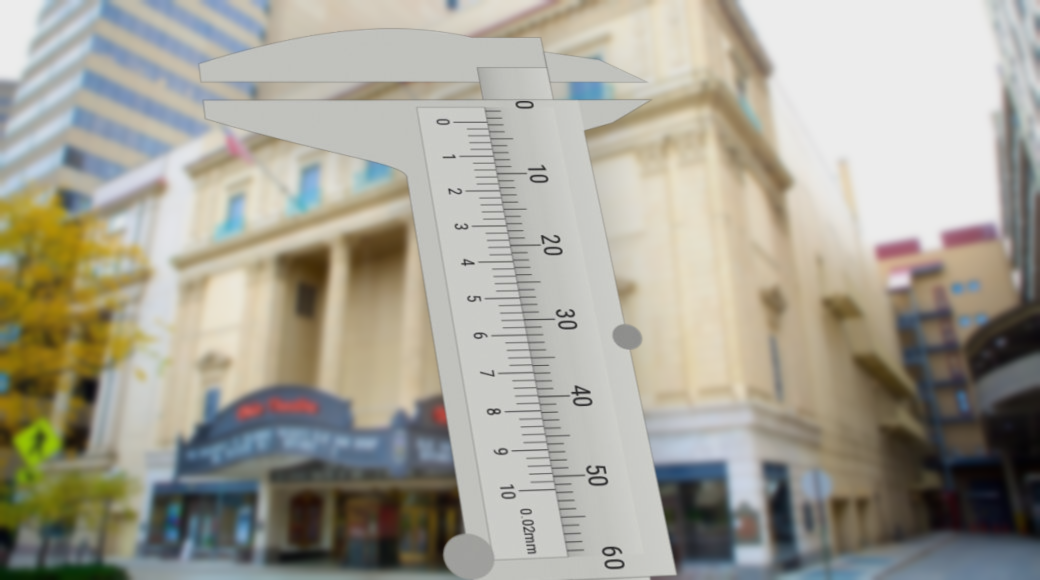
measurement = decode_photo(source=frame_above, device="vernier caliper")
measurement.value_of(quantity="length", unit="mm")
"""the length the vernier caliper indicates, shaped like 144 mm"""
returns 2.6 mm
